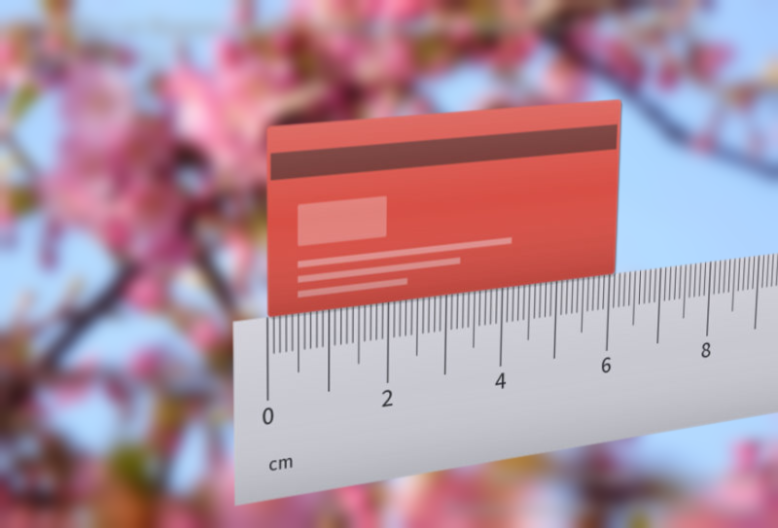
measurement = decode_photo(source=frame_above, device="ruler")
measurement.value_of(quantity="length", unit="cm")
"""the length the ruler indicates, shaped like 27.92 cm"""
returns 6.1 cm
